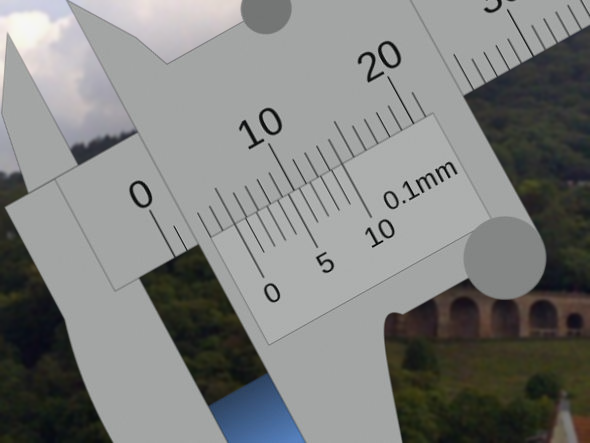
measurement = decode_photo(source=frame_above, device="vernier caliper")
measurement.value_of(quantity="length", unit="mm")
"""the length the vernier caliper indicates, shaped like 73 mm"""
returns 5.0 mm
